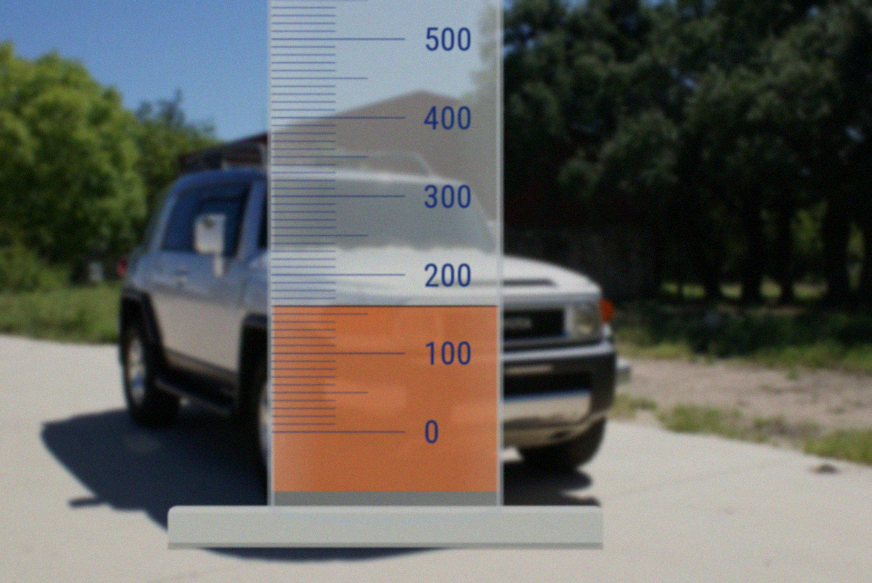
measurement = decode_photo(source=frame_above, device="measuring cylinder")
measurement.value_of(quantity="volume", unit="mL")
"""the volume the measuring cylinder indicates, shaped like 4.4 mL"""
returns 160 mL
